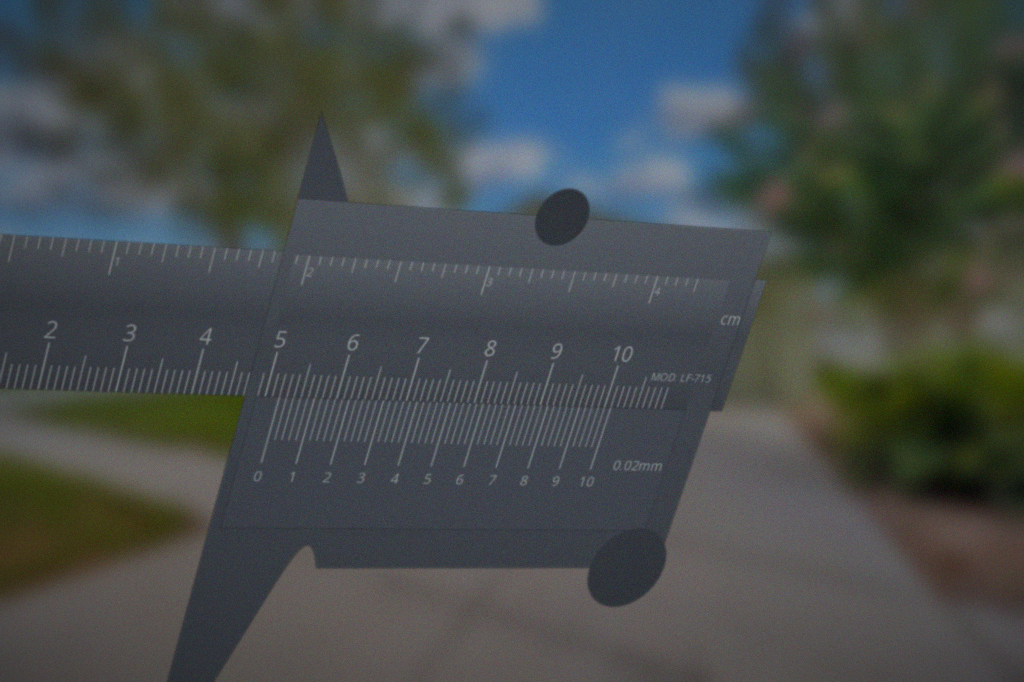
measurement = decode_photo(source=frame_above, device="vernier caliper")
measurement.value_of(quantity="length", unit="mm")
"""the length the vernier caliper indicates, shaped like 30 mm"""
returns 52.0 mm
